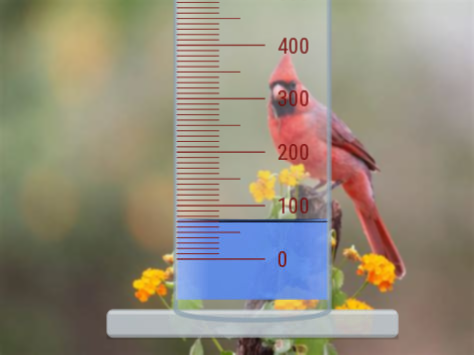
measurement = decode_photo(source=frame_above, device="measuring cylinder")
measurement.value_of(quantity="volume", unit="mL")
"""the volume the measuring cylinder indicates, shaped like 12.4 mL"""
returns 70 mL
